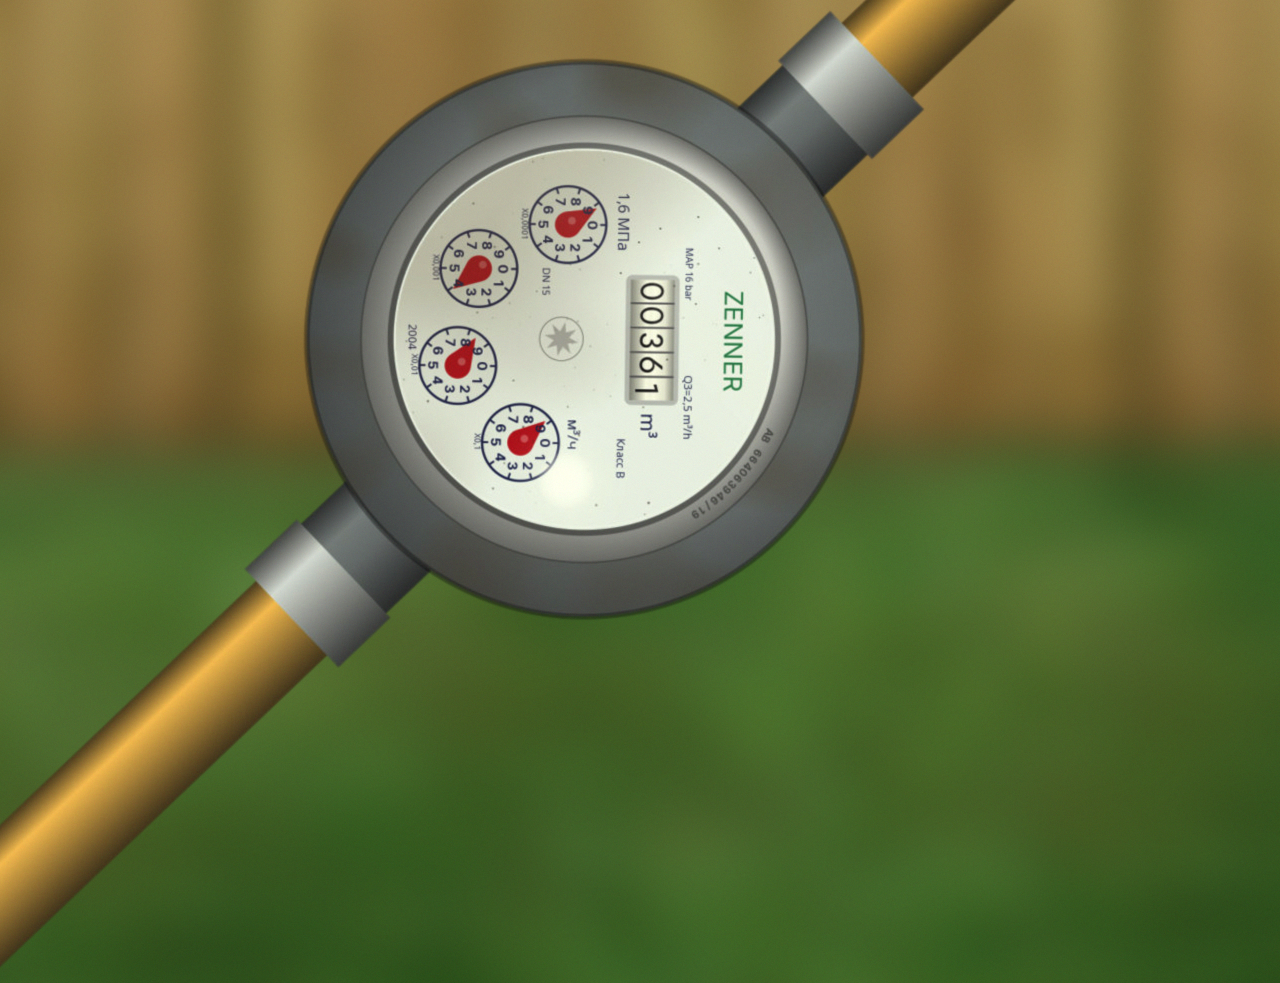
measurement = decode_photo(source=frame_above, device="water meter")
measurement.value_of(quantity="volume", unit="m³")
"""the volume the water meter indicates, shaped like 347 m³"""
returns 360.8839 m³
